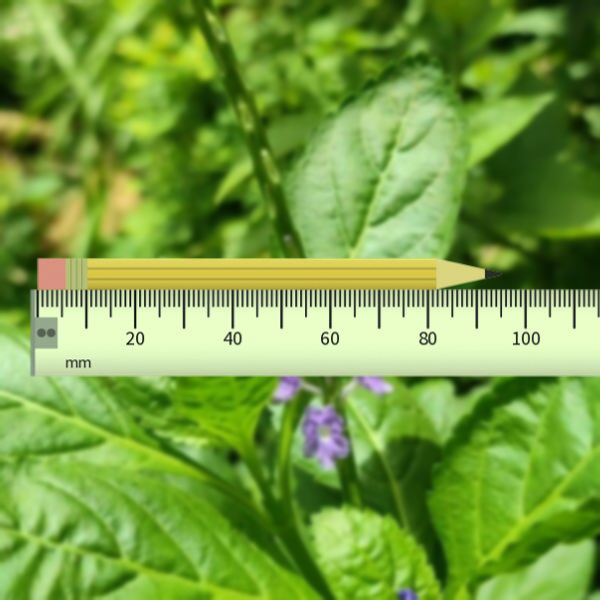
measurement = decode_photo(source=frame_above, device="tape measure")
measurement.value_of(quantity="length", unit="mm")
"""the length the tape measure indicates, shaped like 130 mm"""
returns 95 mm
